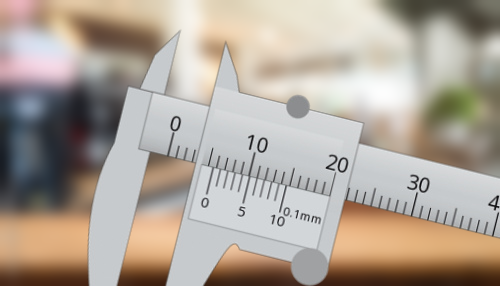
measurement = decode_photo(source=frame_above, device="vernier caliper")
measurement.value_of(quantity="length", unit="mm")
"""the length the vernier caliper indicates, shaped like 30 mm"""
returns 5.6 mm
